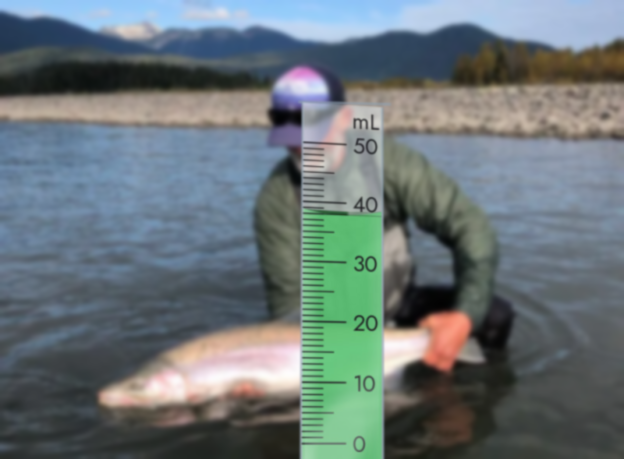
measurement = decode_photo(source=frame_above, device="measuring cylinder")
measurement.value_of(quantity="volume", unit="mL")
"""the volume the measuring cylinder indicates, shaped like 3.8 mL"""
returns 38 mL
